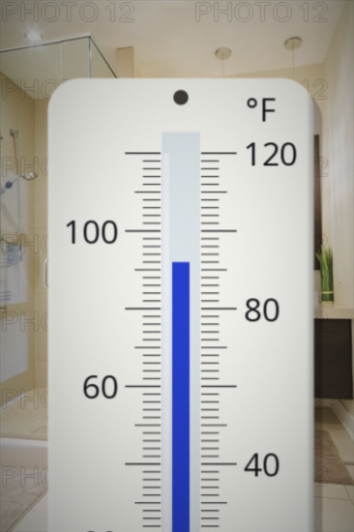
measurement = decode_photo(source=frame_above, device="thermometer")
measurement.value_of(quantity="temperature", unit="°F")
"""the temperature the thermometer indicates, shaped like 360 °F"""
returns 92 °F
